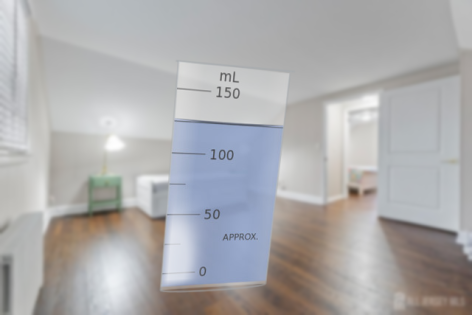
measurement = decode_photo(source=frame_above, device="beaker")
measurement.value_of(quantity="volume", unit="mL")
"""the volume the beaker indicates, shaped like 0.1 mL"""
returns 125 mL
